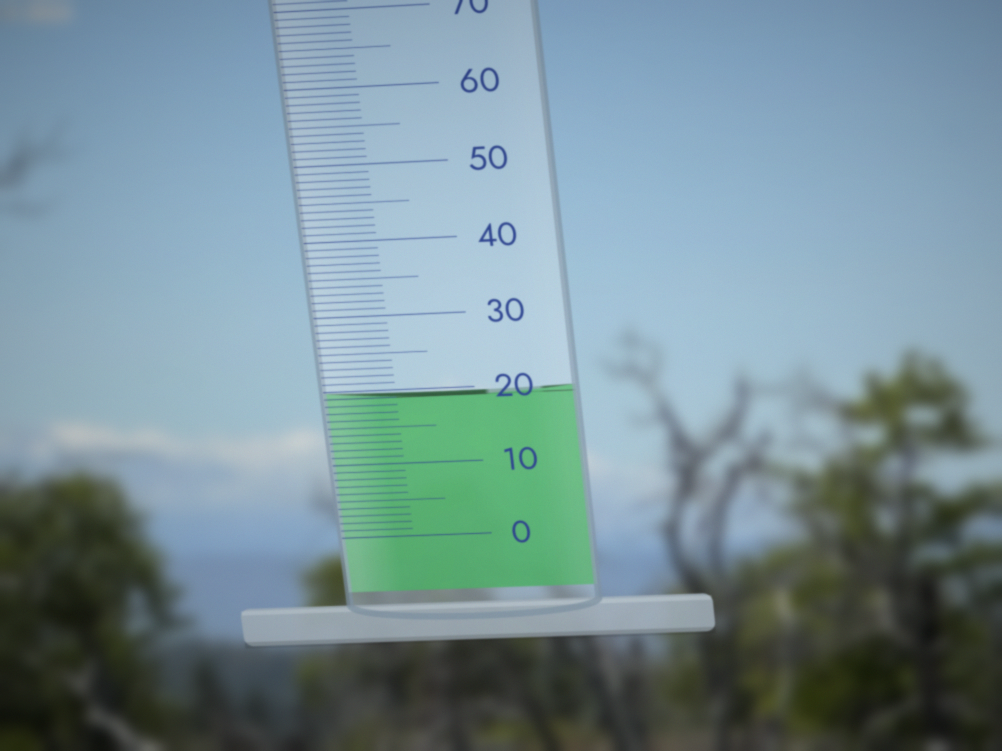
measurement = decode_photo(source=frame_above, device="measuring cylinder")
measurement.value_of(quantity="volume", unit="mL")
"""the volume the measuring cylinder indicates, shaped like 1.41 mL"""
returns 19 mL
